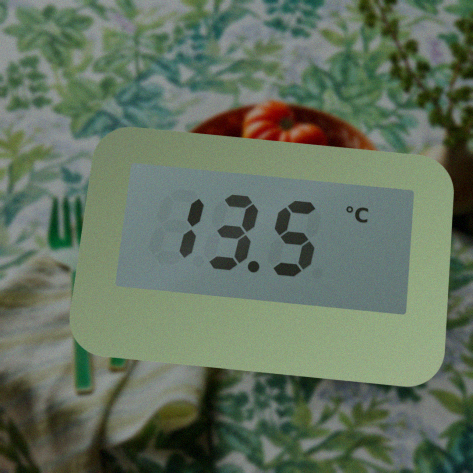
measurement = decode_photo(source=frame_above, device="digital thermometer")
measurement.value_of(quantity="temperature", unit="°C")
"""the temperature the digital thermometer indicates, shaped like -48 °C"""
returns 13.5 °C
